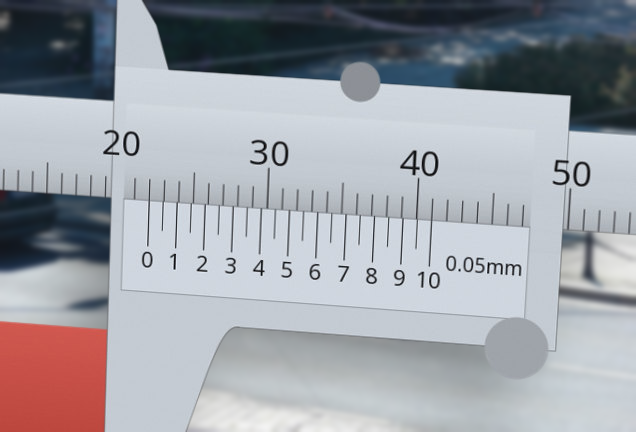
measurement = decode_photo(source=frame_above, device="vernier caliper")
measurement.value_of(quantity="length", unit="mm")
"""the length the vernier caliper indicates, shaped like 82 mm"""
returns 22.0 mm
